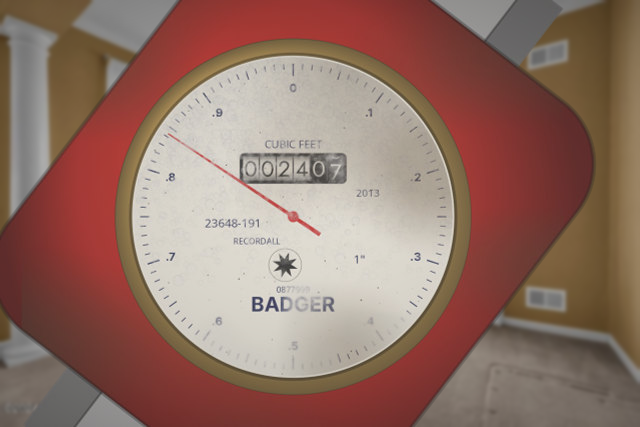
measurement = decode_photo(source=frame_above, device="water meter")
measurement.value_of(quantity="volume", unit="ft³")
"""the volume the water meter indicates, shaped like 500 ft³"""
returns 2406.84 ft³
